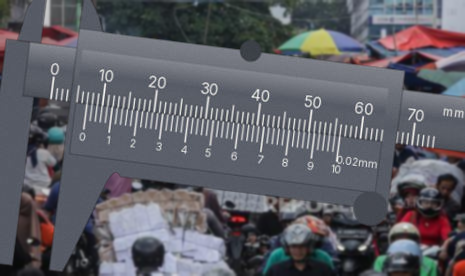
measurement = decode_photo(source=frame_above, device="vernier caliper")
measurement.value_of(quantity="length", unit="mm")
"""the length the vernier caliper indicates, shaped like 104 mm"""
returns 7.0 mm
